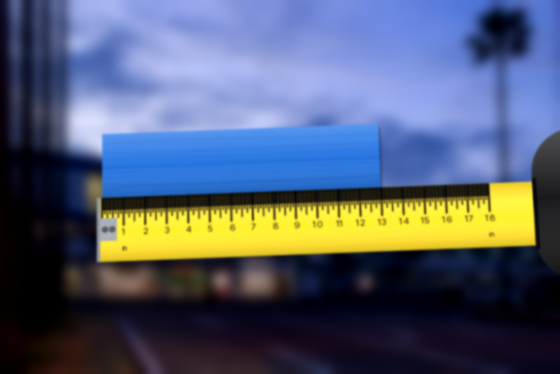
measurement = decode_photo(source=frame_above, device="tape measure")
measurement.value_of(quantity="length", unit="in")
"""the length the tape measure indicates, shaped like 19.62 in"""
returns 13 in
